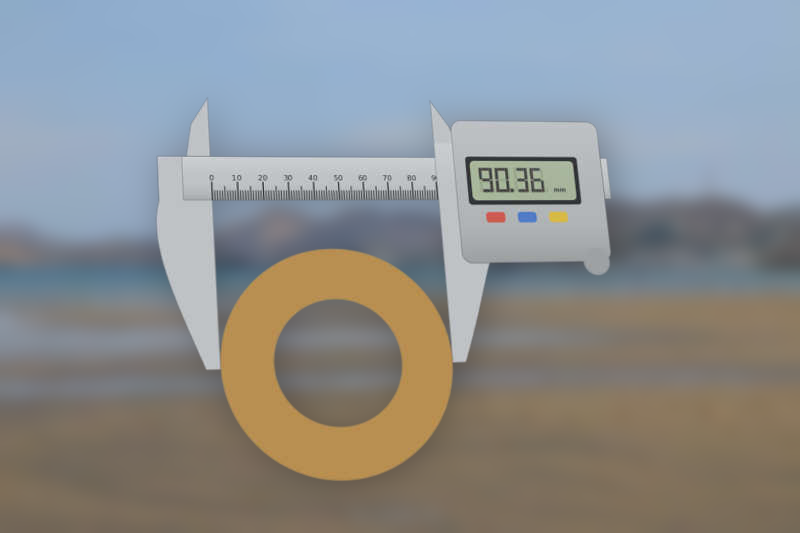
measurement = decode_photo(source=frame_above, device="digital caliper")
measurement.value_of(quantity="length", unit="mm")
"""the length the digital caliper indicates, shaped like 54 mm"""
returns 90.36 mm
